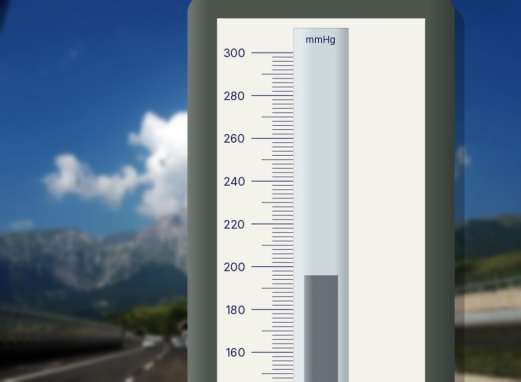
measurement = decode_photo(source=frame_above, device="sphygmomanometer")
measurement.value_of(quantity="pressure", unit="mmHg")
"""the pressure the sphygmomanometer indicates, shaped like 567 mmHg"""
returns 196 mmHg
